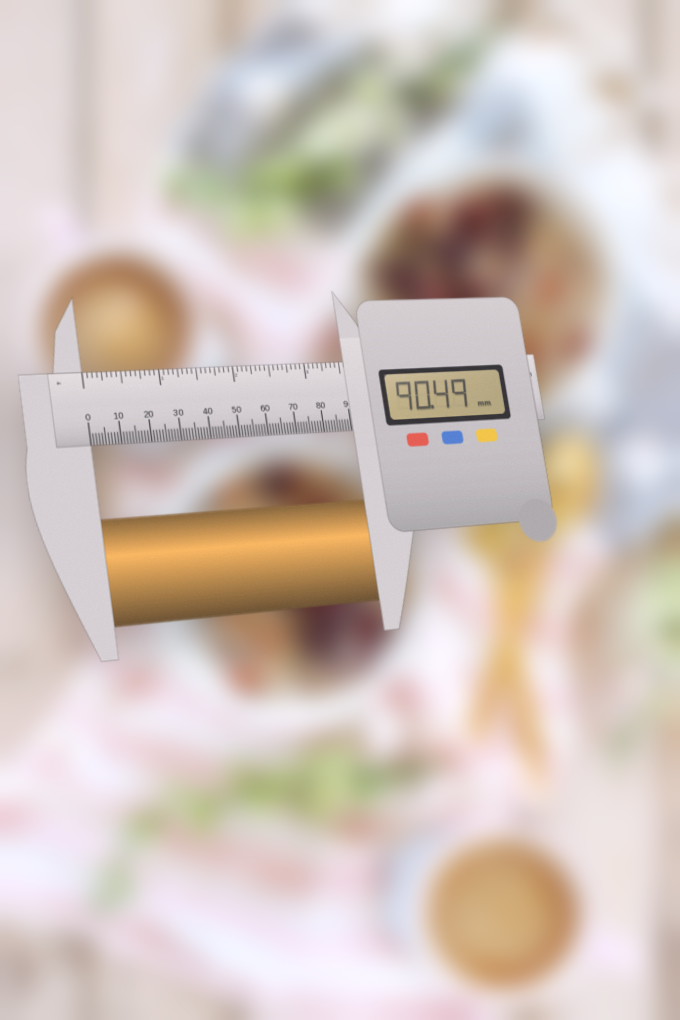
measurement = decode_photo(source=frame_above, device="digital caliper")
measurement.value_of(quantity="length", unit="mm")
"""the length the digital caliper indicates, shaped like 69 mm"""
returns 90.49 mm
